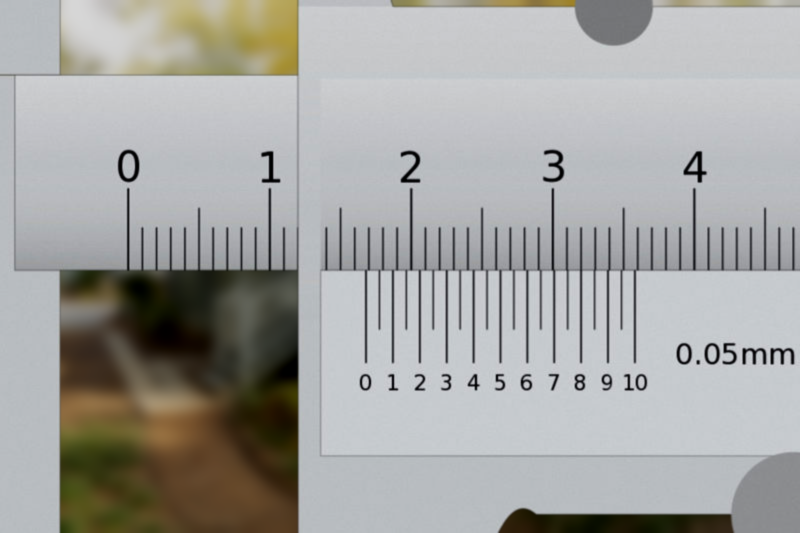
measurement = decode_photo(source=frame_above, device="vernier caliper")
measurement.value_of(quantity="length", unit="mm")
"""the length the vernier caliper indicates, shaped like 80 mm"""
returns 16.8 mm
